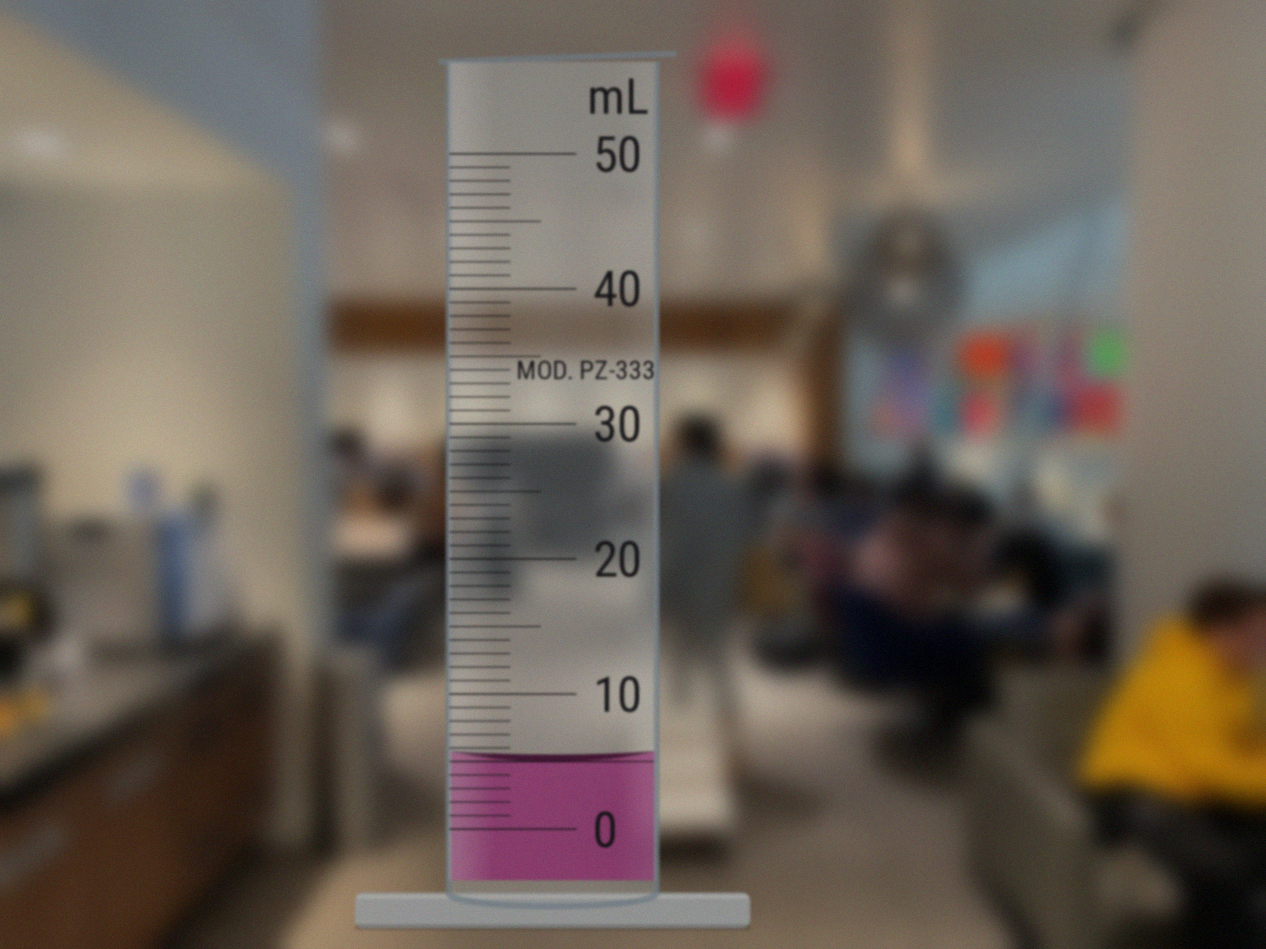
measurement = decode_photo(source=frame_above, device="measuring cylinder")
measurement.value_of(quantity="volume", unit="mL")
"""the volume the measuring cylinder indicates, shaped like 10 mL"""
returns 5 mL
